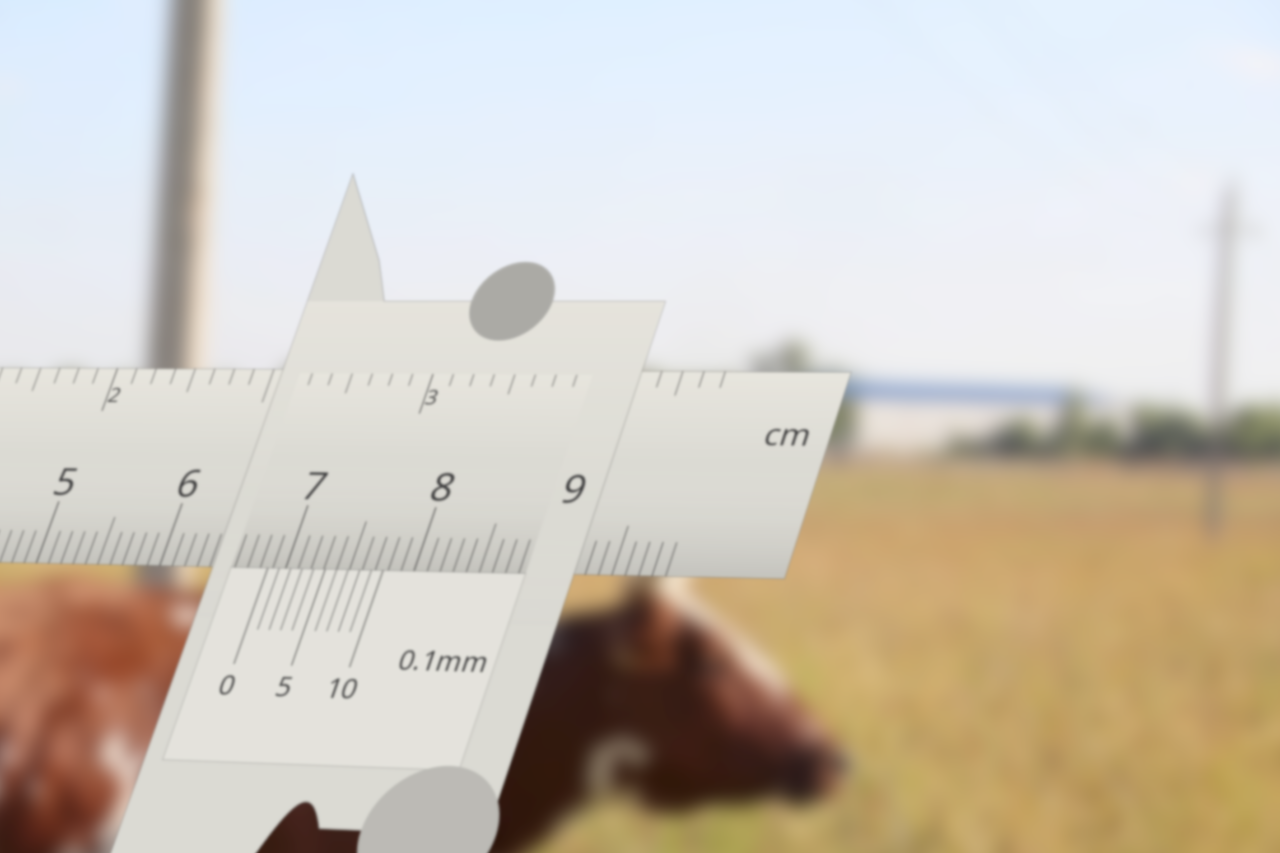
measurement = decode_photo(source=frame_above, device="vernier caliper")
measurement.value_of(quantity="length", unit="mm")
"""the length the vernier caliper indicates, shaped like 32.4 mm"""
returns 68.6 mm
